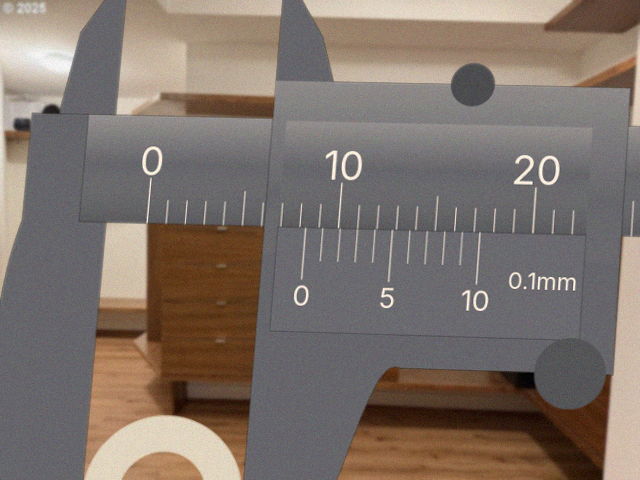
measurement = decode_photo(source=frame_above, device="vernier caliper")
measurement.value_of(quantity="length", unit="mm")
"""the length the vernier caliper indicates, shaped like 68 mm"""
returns 8.3 mm
